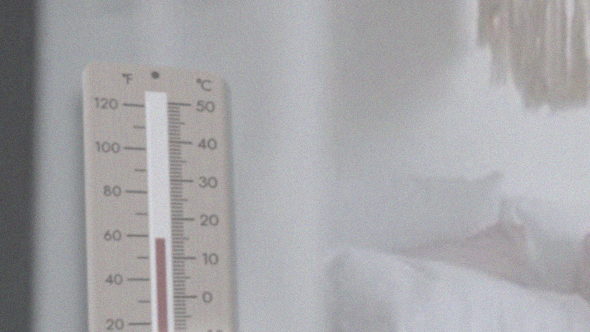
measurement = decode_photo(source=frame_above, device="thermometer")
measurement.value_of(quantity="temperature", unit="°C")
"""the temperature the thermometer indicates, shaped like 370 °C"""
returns 15 °C
